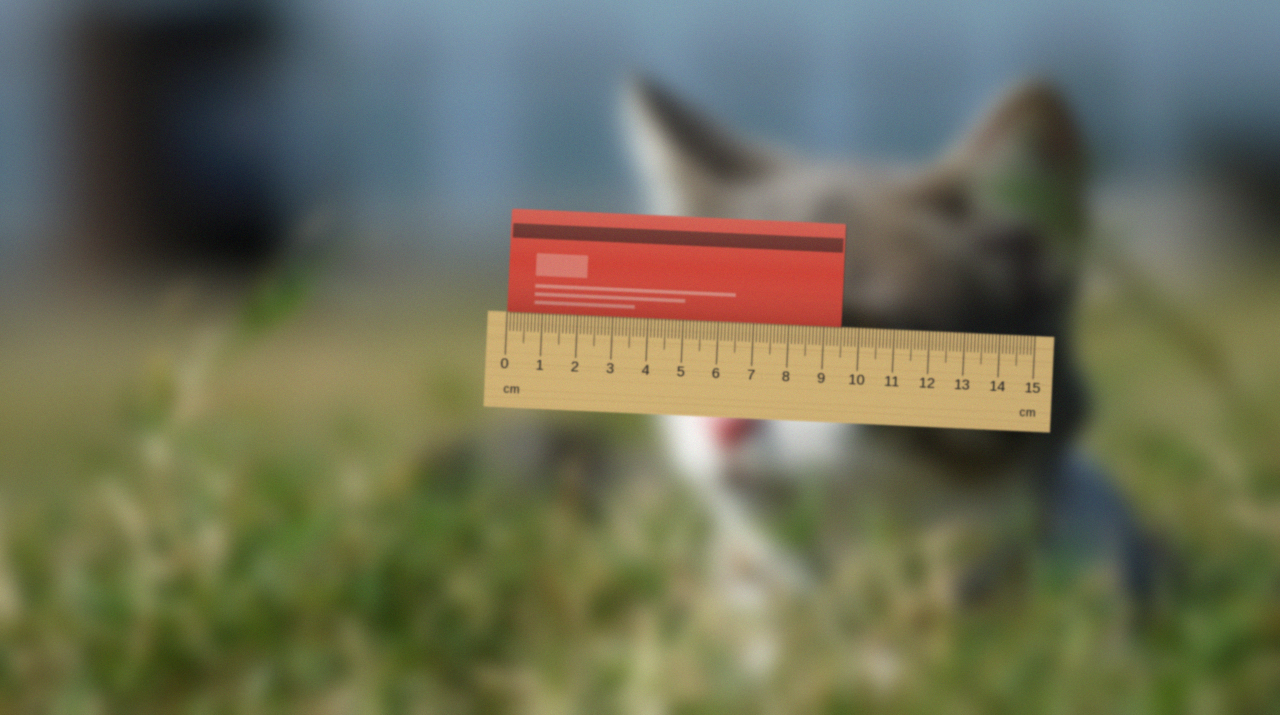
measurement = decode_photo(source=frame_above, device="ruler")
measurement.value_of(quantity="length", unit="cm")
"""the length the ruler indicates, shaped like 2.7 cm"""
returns 9.5 cm
